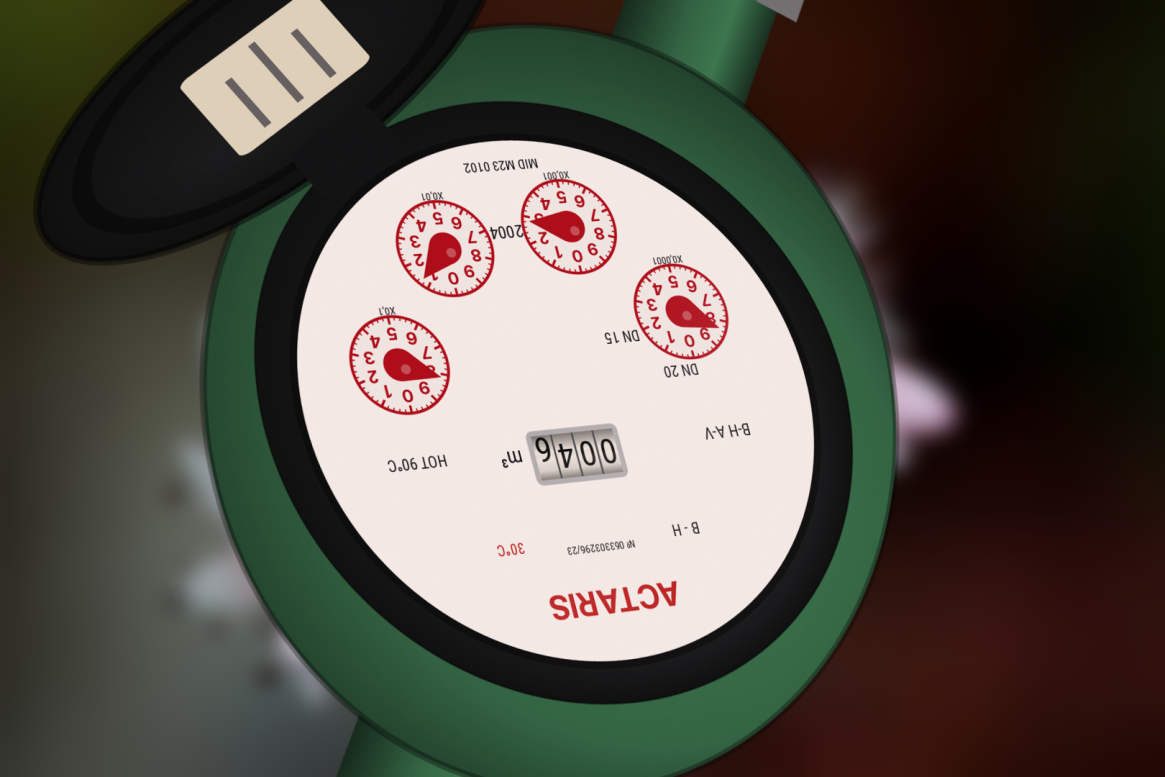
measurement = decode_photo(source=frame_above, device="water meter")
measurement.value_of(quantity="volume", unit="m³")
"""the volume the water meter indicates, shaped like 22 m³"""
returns 45.8128 m³
